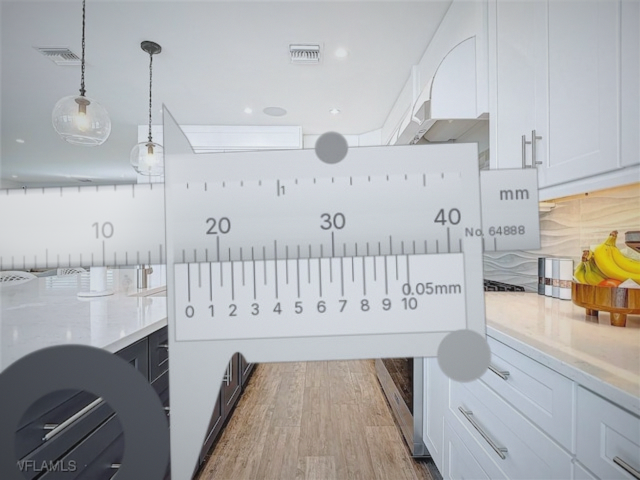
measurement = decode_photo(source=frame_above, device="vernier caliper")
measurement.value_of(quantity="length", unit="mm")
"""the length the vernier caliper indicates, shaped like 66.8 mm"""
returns 17.4 mm
